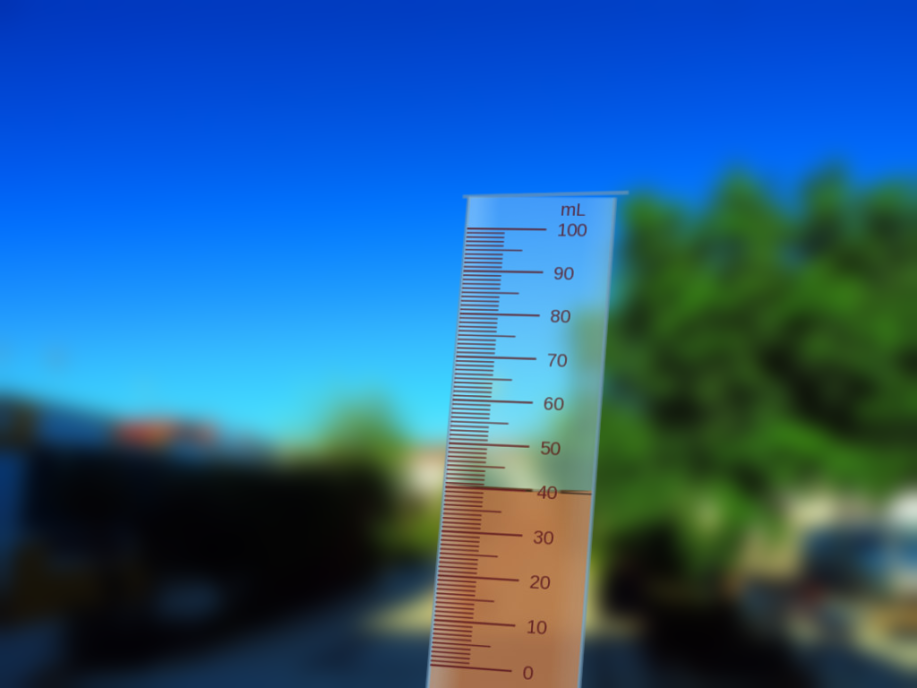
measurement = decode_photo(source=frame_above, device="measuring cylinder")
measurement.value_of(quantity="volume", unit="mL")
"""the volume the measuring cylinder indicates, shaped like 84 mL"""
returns 40 mL
